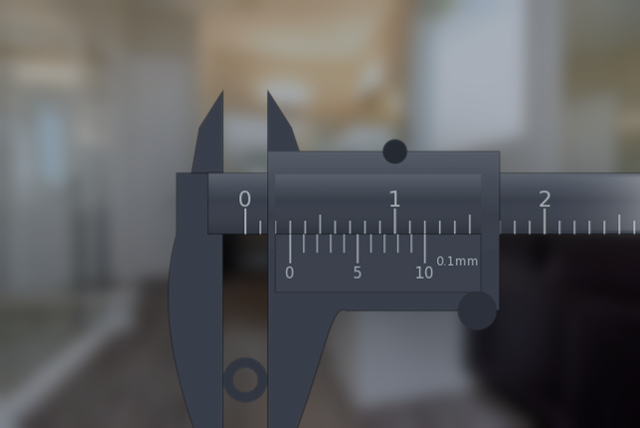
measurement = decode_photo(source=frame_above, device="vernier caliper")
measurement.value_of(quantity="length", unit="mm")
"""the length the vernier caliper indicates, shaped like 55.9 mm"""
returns 3.0 mm
